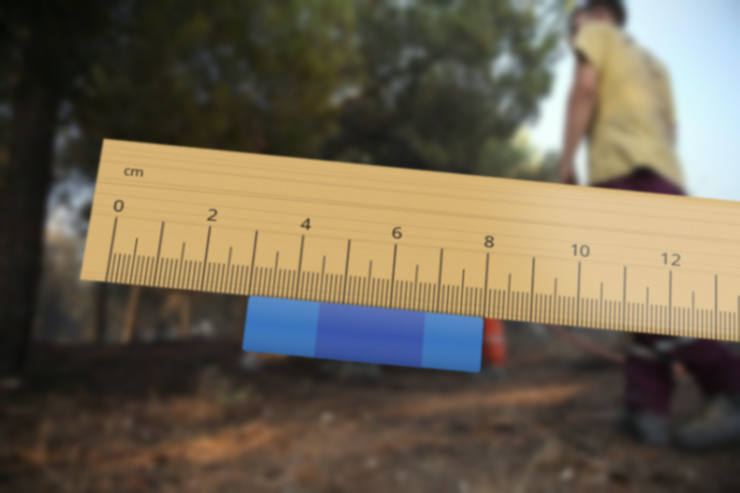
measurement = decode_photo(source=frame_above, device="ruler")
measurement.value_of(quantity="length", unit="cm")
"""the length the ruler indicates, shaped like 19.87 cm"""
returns 5 cm
